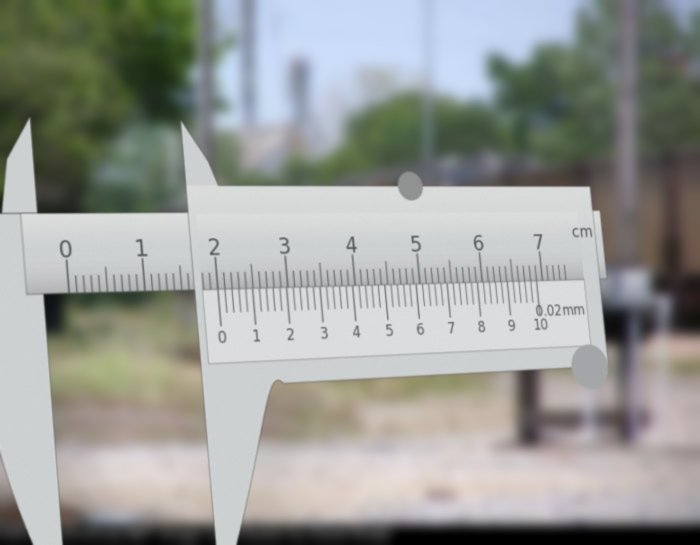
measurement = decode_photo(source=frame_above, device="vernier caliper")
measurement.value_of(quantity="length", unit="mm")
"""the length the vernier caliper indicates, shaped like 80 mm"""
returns 20.0 mm
